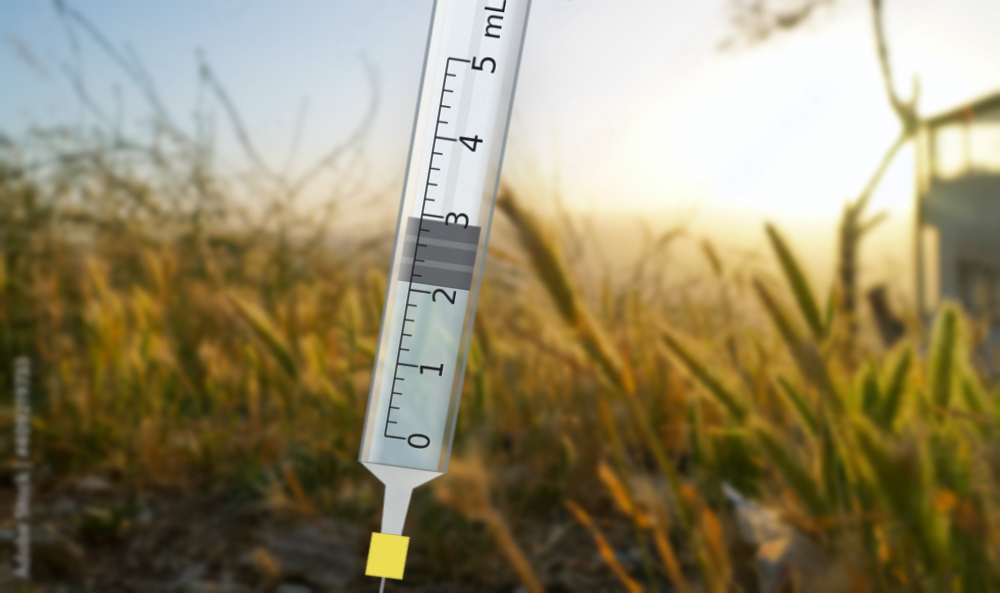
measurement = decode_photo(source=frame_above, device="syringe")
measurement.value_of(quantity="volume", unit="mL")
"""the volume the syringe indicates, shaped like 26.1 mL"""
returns 2.1 mL
